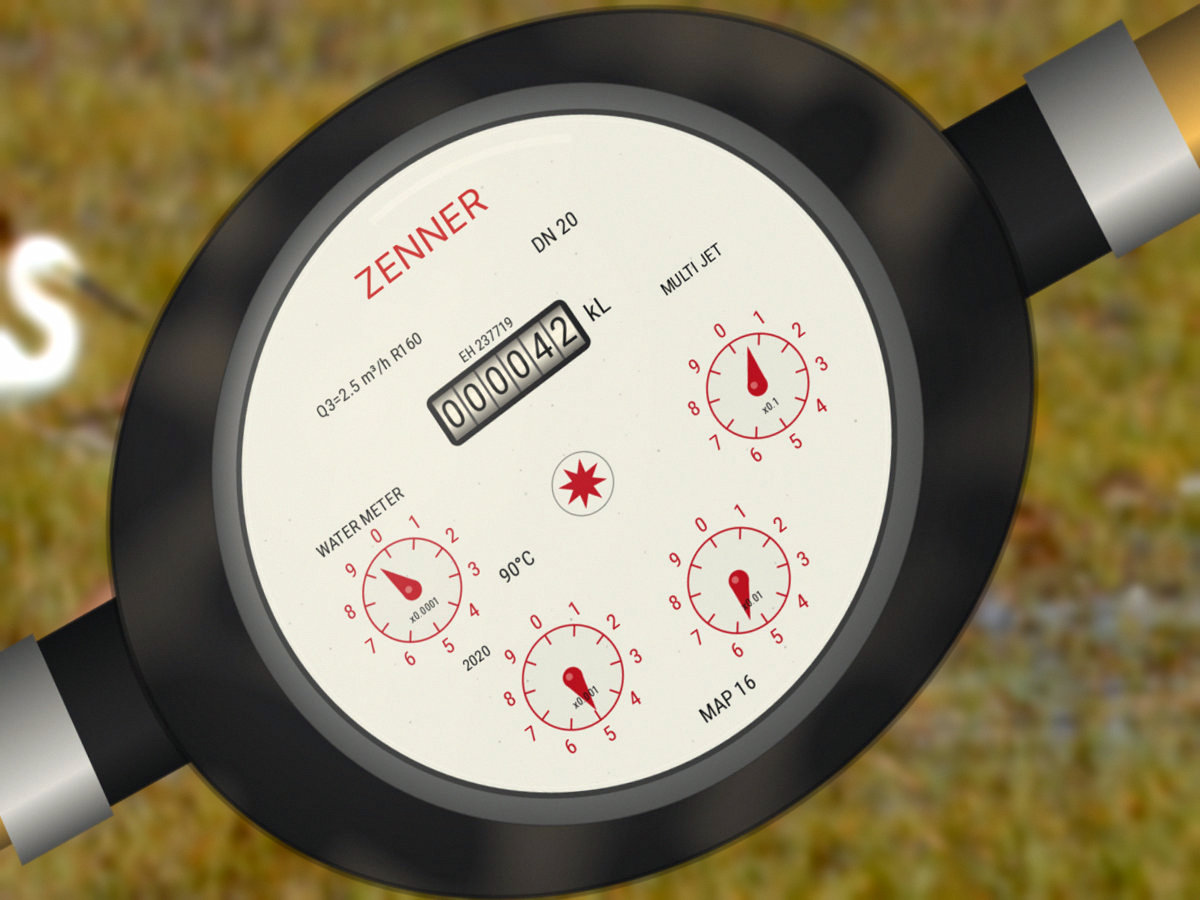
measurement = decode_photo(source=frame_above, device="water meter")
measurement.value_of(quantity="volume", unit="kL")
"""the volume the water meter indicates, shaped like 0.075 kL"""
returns 42.0549 kL
